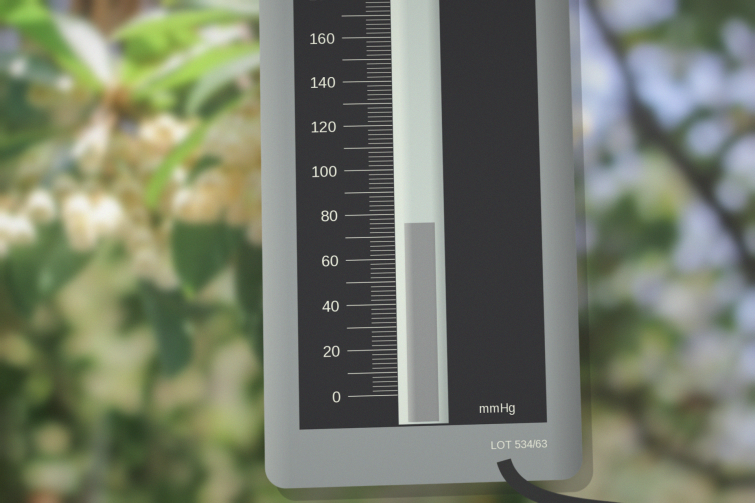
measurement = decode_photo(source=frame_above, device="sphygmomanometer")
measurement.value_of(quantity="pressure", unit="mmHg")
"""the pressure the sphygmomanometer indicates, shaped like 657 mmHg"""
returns 76 mmHg
